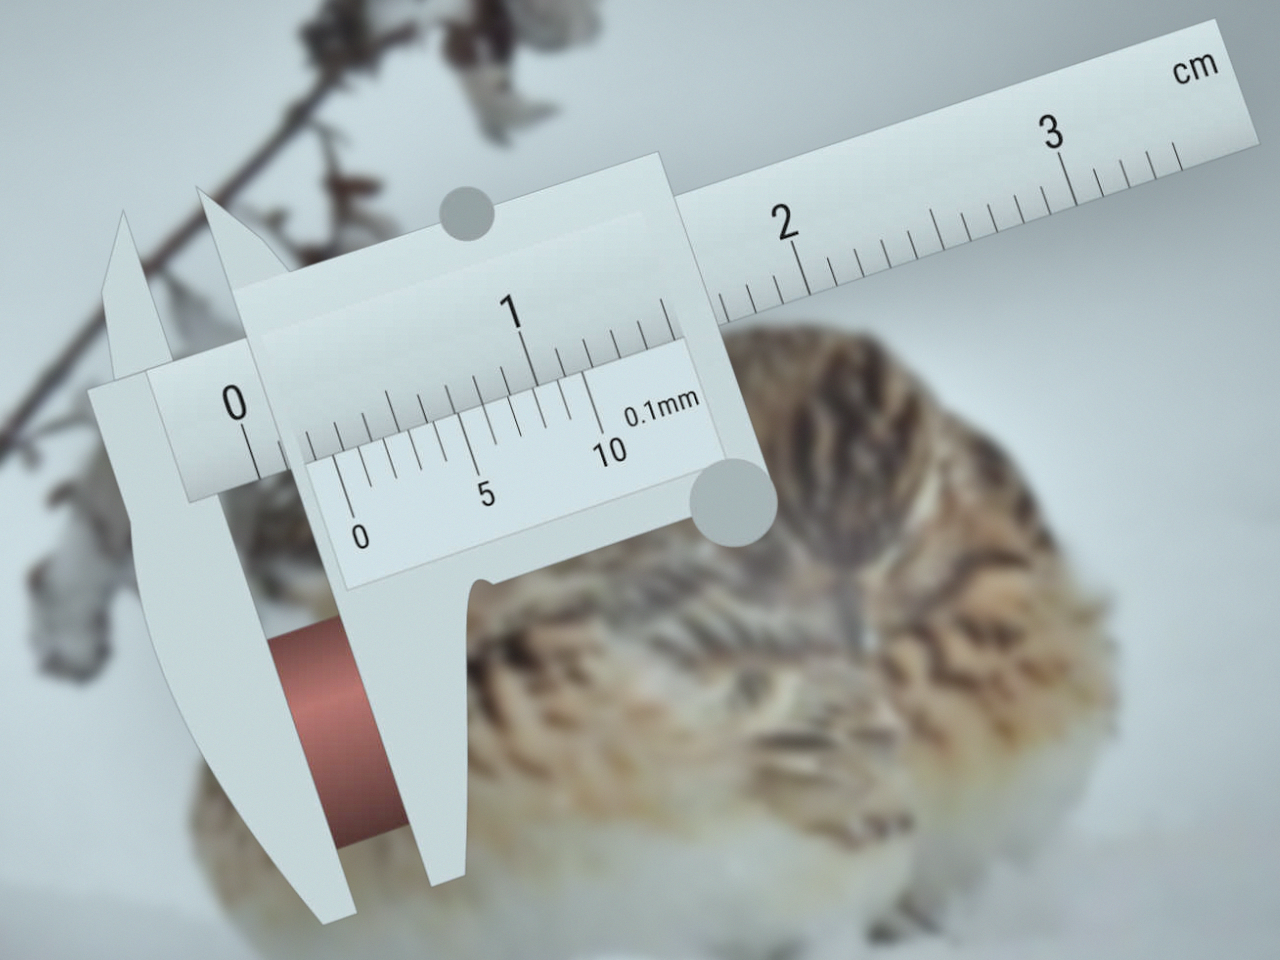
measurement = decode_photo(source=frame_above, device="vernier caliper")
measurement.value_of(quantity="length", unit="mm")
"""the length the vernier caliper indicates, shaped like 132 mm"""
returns 2.6 mm
